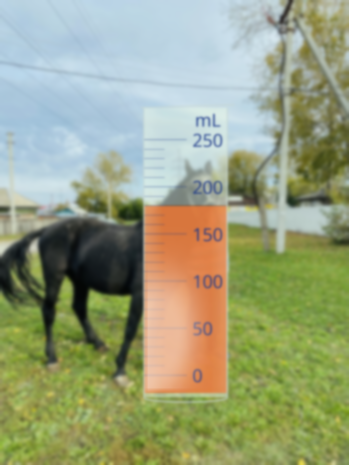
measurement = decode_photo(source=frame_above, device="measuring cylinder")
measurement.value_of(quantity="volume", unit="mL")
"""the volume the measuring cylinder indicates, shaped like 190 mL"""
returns 180 mL
